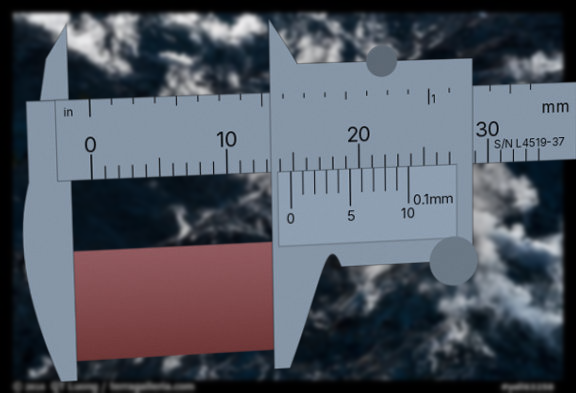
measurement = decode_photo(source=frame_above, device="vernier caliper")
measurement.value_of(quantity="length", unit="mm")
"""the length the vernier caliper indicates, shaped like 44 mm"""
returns 14.8 mm
